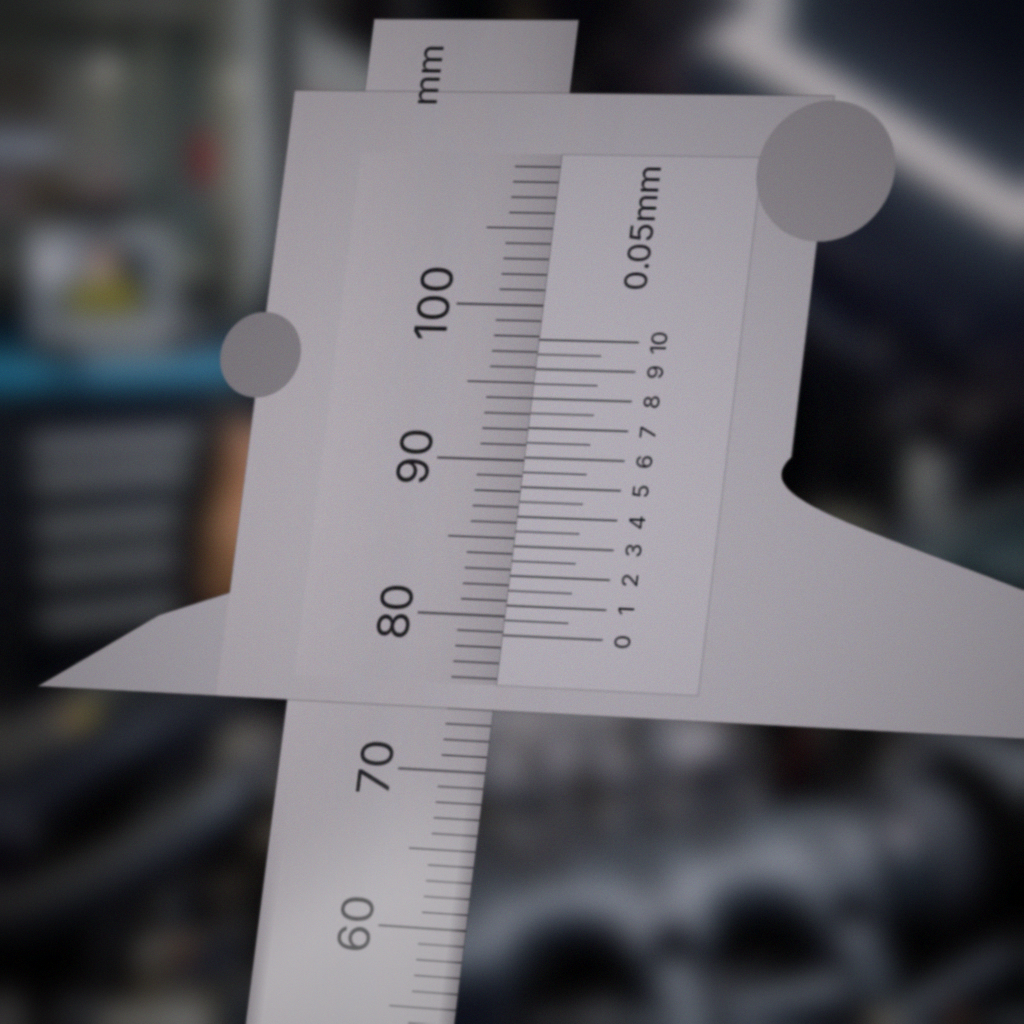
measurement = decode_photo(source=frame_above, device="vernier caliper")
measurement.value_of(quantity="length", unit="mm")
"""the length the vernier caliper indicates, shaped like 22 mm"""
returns 78.8 mm
